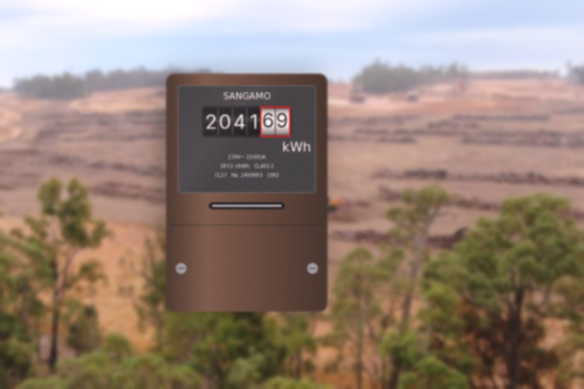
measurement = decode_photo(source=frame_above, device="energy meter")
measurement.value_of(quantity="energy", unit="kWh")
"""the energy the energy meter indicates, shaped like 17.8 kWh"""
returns 2041.69 kWh
